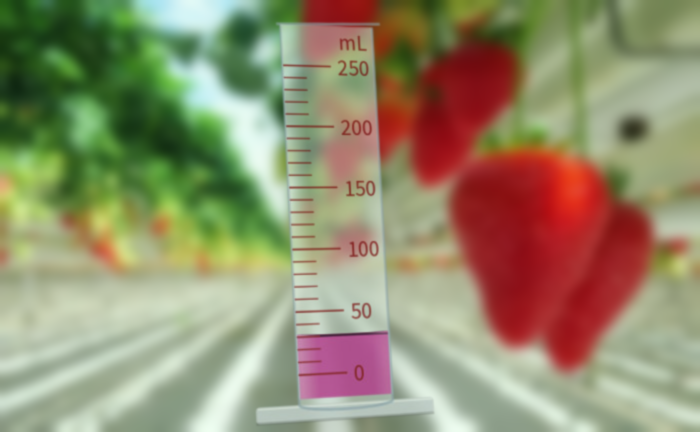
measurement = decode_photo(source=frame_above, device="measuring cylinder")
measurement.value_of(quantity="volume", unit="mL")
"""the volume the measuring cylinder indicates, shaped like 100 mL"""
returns 30 mL
